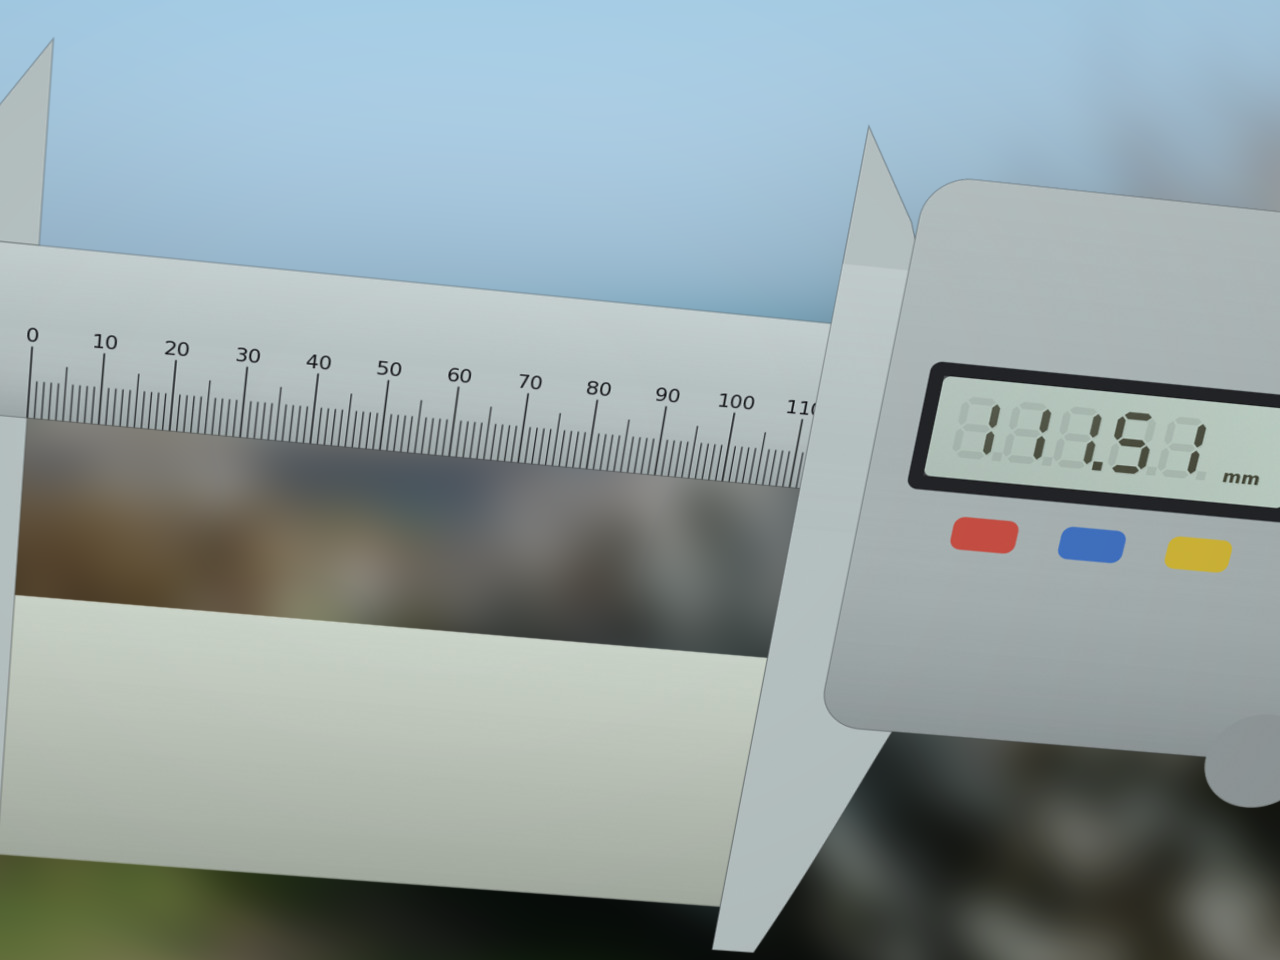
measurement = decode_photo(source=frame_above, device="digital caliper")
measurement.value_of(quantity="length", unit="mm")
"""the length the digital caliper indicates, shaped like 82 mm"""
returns 111.51 mm
